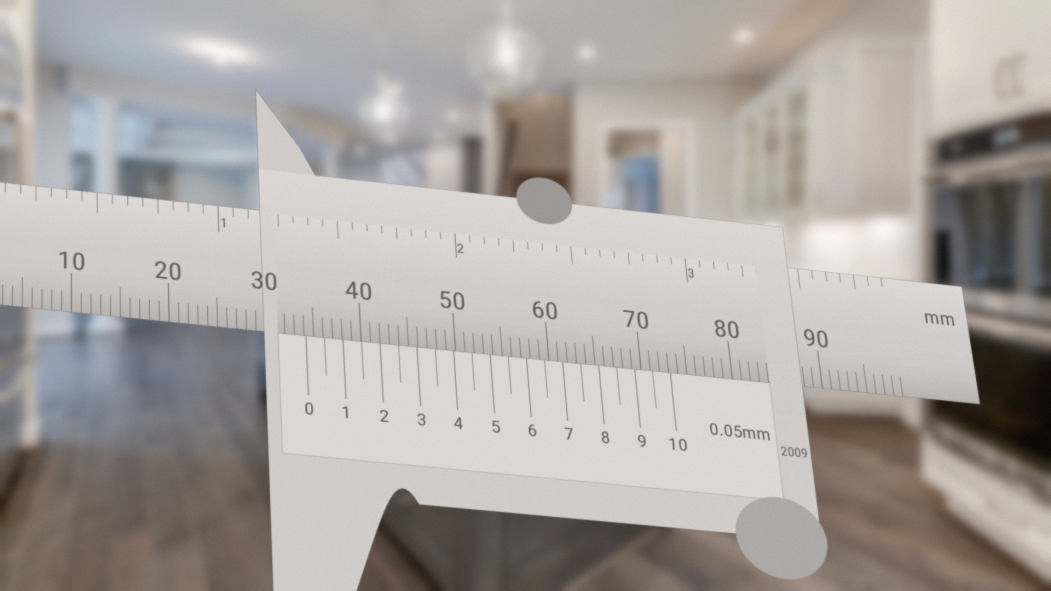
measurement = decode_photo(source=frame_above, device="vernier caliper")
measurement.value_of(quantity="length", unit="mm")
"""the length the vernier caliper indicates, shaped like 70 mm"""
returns 34.2 mm
